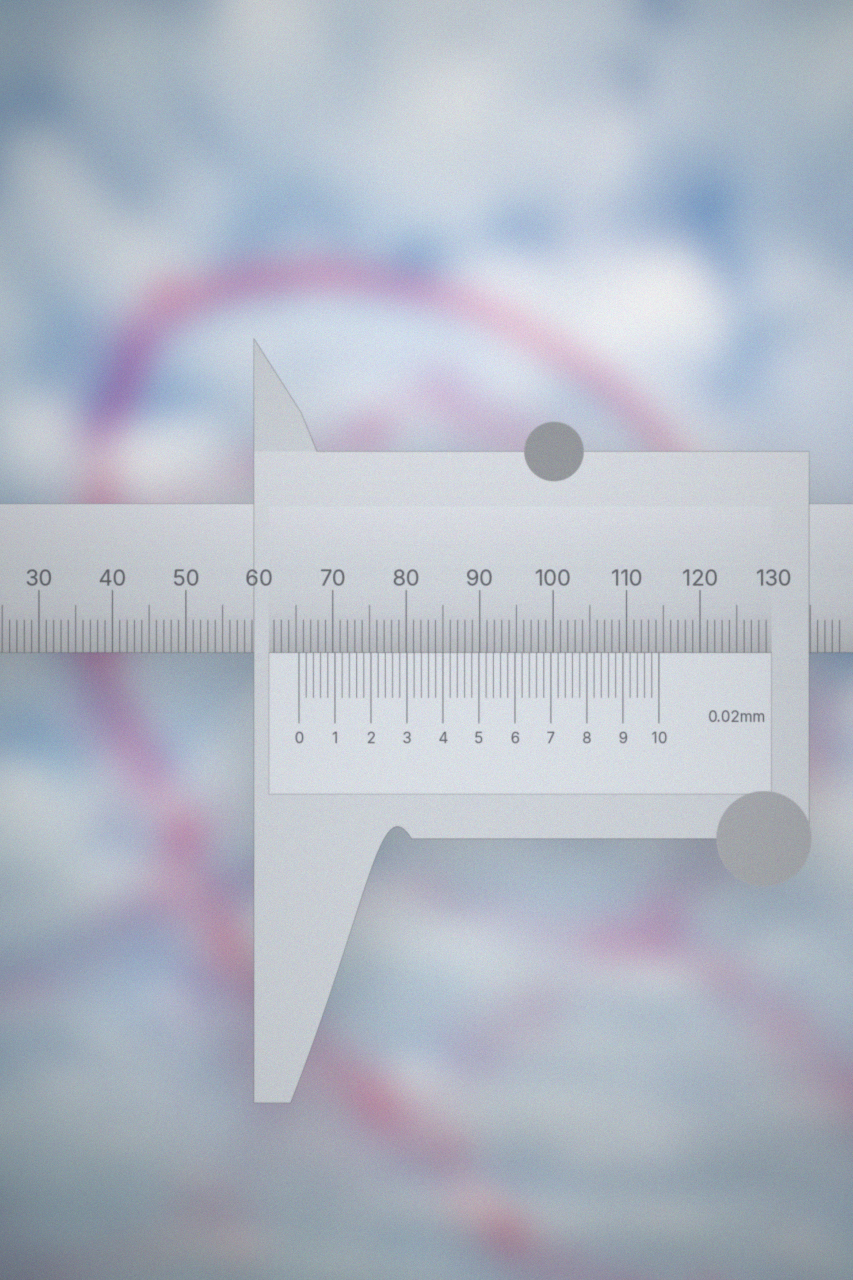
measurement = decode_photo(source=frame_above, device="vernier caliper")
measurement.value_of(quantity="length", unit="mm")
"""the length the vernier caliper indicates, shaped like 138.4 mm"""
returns 65.4 mm
